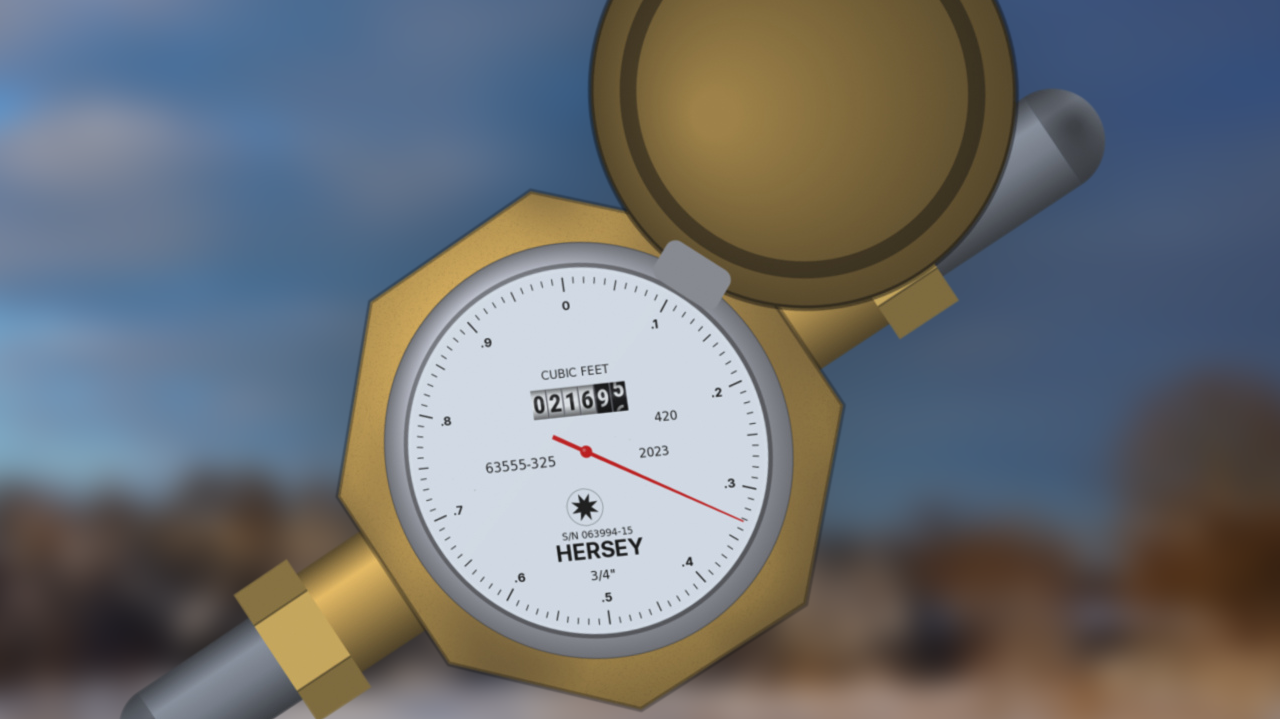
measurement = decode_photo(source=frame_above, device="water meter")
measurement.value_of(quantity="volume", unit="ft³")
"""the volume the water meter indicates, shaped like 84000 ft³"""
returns 21695.33 ft³
